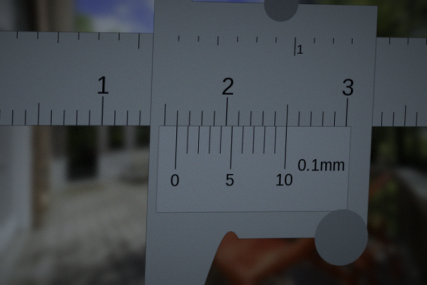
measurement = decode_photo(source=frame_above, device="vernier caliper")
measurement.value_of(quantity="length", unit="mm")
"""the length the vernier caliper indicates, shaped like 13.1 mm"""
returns 16.0 mm
